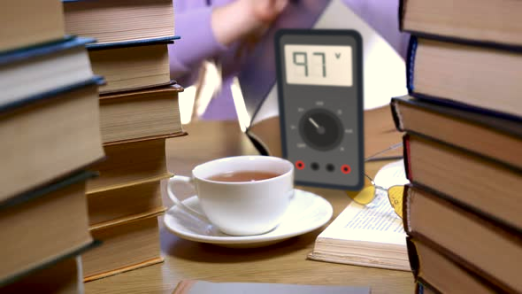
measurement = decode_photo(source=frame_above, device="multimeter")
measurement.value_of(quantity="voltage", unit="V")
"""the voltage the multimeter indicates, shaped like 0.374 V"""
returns 97 V
